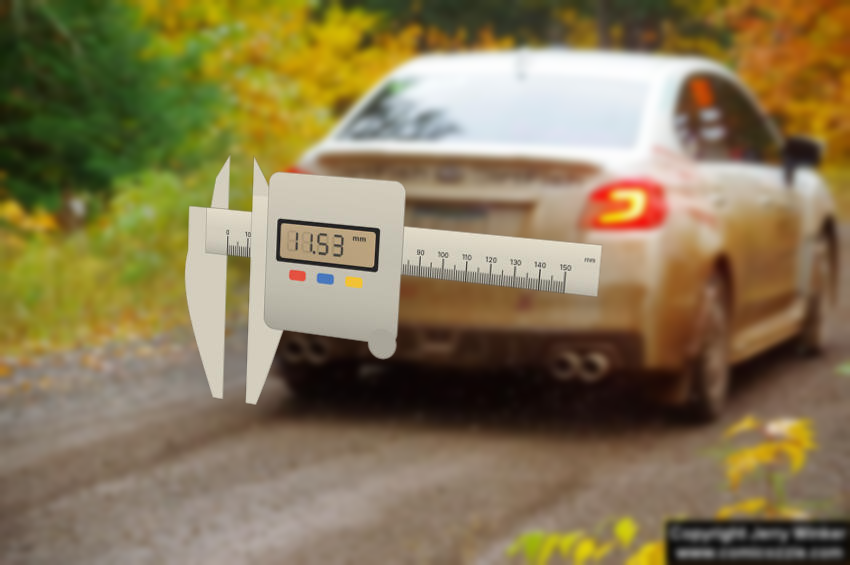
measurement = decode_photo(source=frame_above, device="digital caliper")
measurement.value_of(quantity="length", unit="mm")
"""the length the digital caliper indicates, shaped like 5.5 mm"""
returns 11.53 mm
